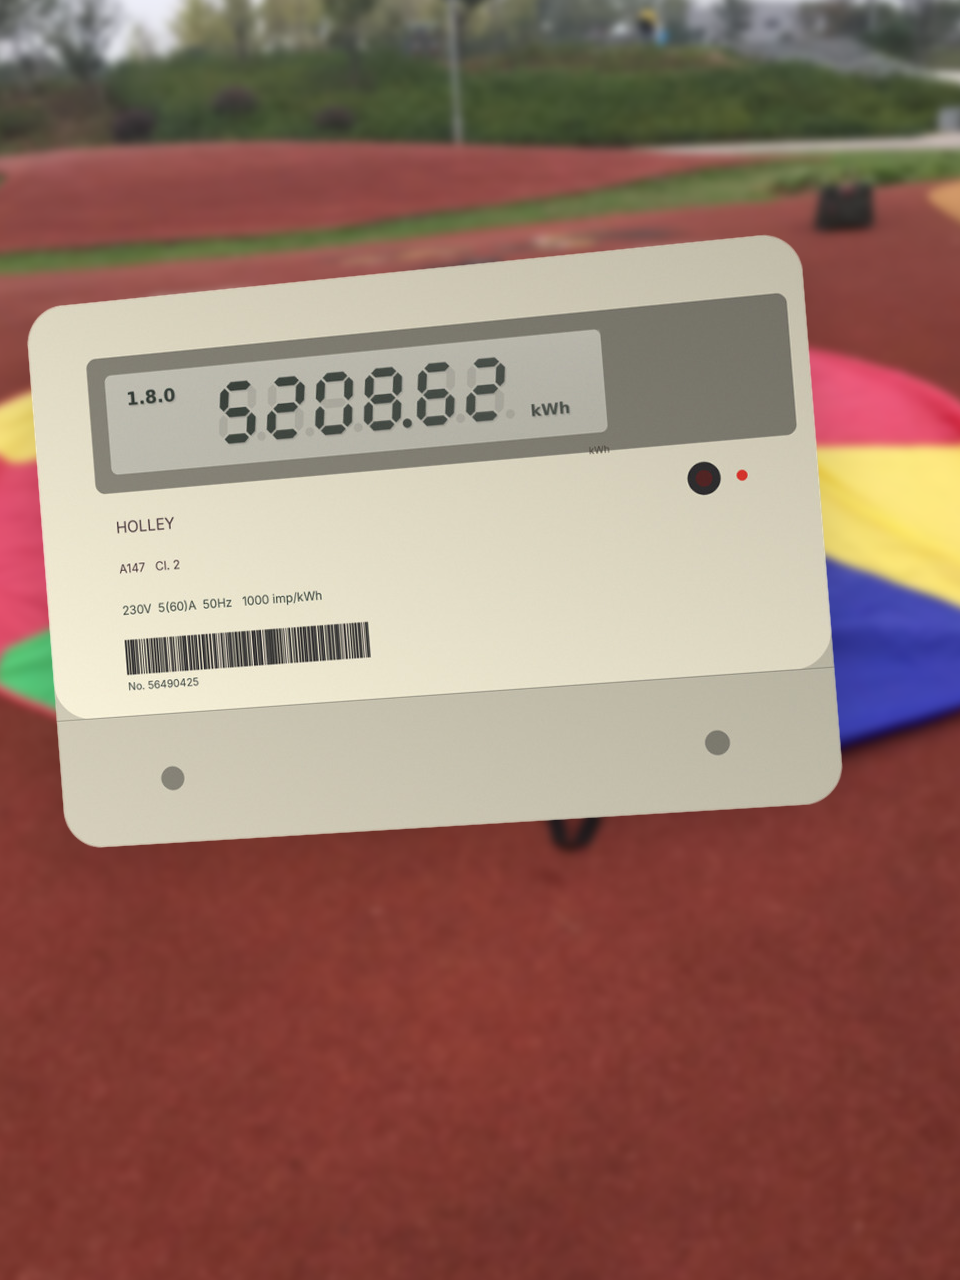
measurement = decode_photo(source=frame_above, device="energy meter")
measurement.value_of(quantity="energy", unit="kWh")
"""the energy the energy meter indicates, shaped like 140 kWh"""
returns 5208.62 kWh
